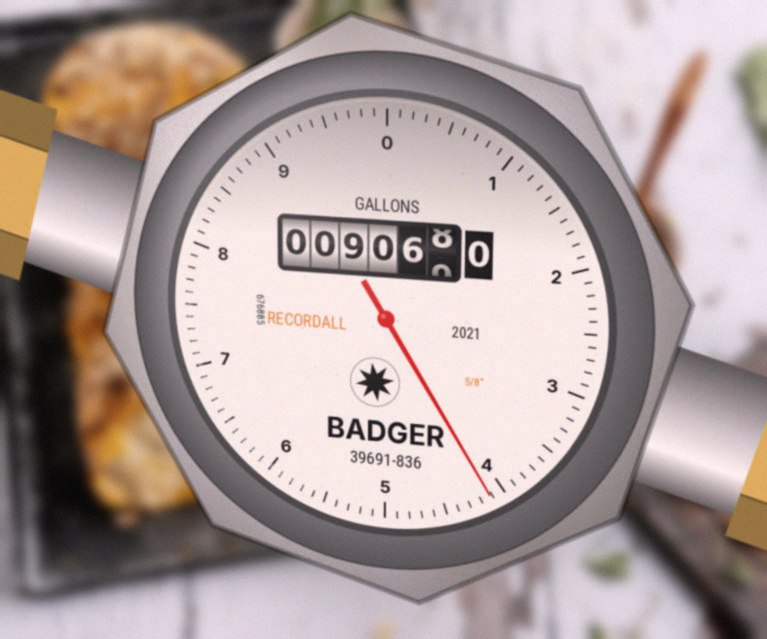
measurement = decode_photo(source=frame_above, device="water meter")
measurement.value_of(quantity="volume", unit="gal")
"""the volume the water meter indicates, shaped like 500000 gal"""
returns 90684.1 gal
